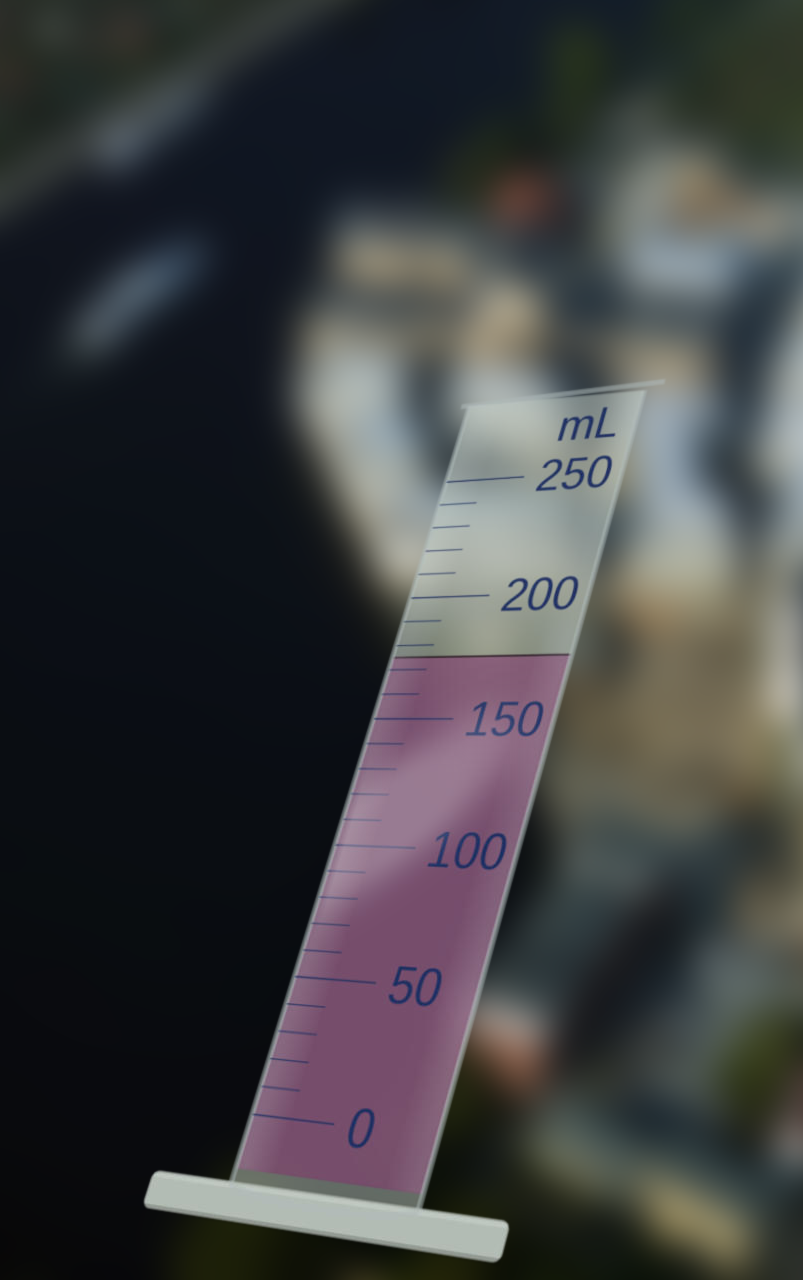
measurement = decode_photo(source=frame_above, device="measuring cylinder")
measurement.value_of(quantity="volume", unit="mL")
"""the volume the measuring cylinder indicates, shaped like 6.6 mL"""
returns 175 mL
